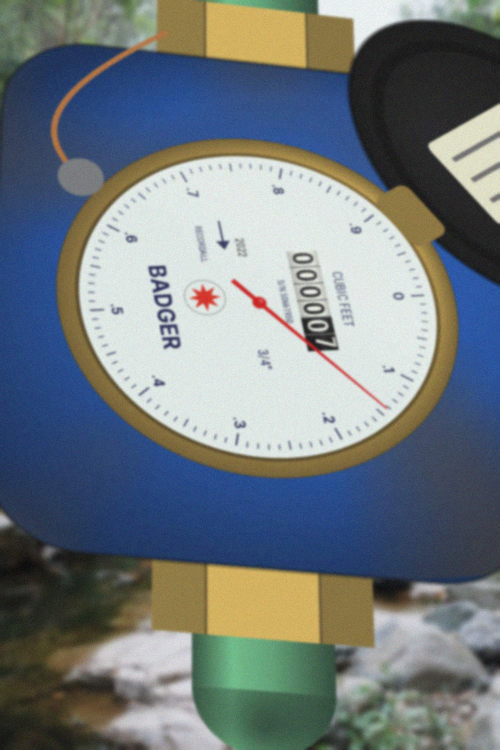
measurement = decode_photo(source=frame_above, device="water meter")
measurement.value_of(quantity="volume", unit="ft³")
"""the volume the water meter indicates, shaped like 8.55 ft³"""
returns 7.14 ft³
